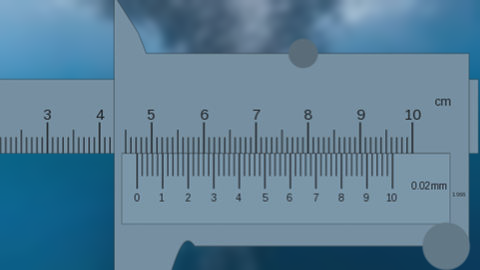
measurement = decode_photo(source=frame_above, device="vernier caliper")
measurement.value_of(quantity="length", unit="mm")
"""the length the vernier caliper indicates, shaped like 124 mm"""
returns 47.2 mm
